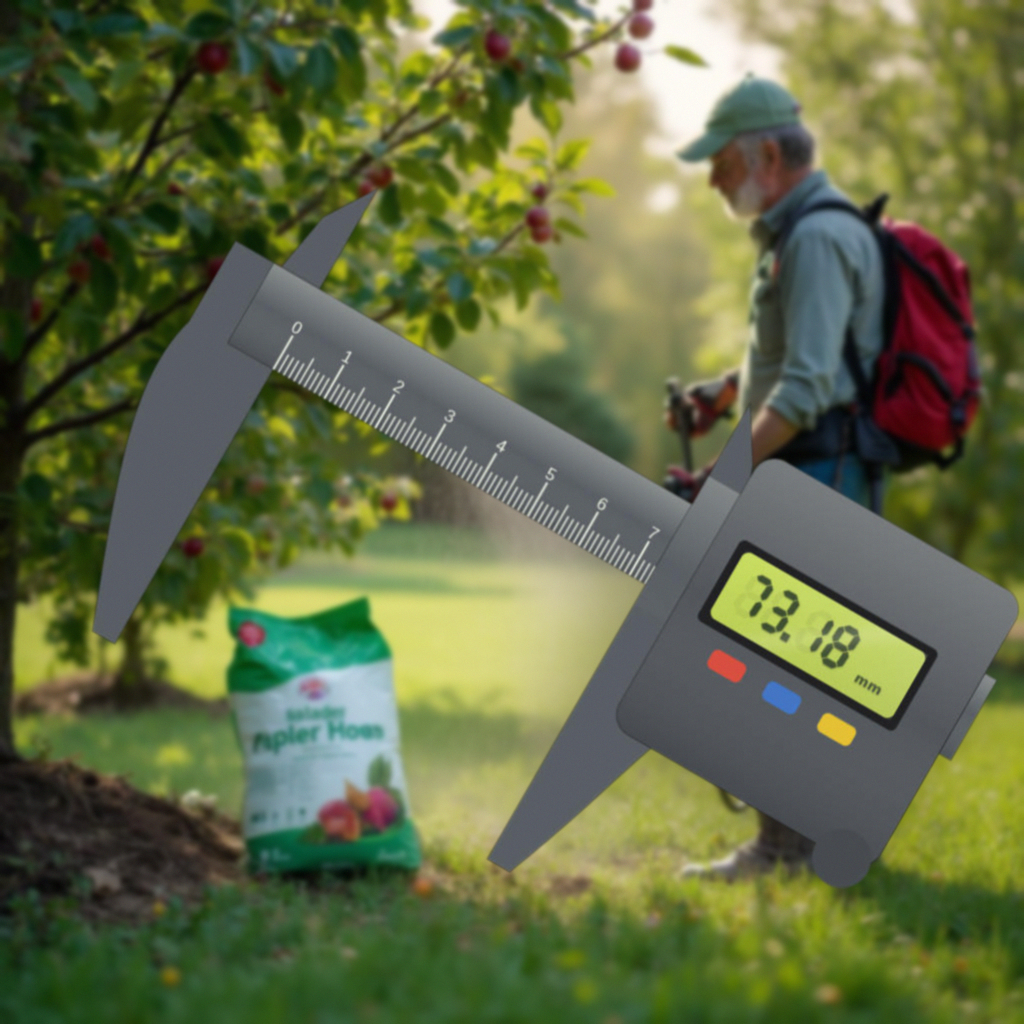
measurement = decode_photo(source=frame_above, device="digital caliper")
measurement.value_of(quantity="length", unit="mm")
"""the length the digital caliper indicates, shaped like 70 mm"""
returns 73.18 mm
